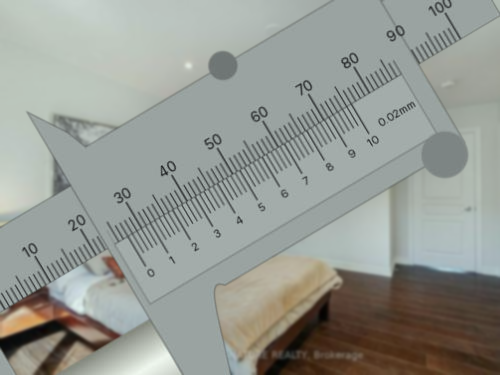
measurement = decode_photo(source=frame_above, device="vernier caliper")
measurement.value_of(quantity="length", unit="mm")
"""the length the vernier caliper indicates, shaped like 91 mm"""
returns 27.0 mm
